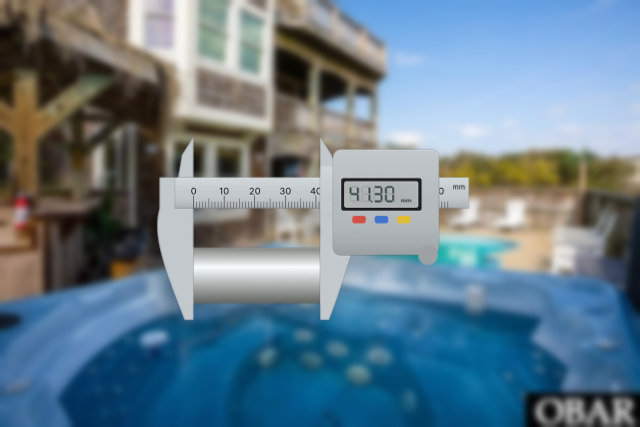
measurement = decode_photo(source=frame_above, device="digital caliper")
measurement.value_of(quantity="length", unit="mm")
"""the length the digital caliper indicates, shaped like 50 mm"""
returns 41.30 mm
